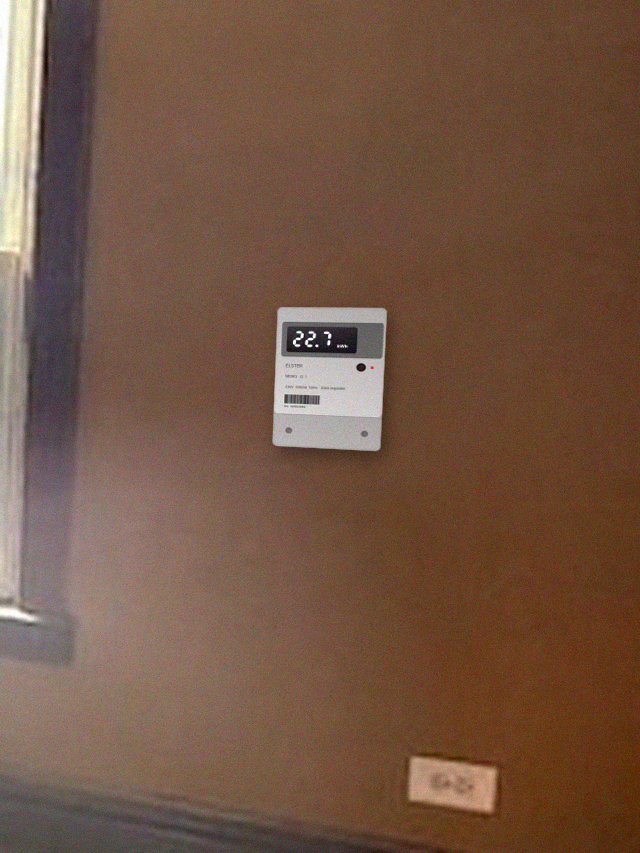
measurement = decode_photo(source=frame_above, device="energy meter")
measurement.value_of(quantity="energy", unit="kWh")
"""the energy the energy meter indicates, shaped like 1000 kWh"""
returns 22.7 kWh
